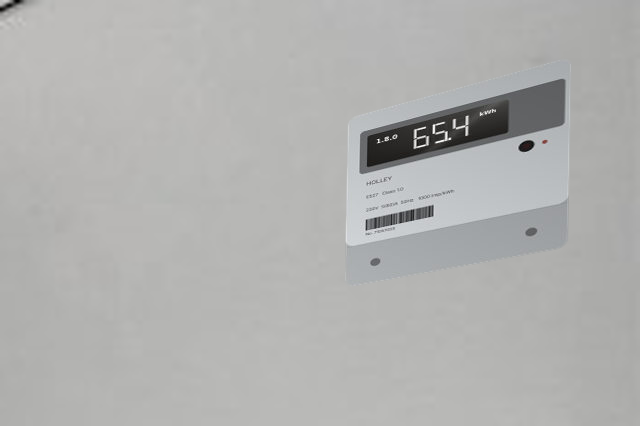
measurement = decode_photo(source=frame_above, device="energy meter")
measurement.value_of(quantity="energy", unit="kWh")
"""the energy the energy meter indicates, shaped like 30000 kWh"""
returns 65.4 kWh
